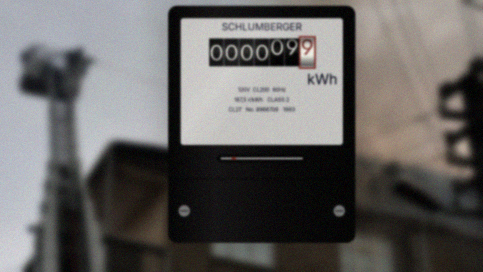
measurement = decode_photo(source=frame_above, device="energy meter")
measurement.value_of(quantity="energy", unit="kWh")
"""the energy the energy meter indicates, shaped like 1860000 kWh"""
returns 9.9 kWh
